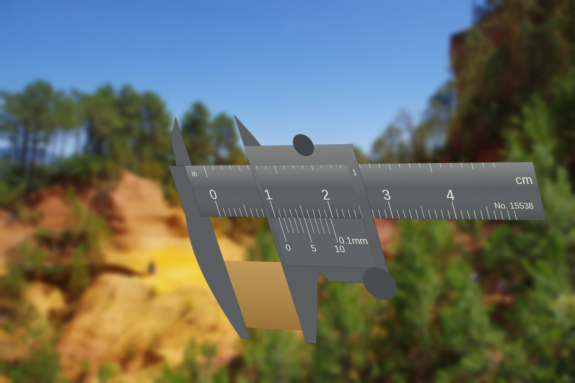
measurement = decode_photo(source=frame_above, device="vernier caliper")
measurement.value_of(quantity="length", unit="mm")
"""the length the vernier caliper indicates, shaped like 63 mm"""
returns 10.6 mm
